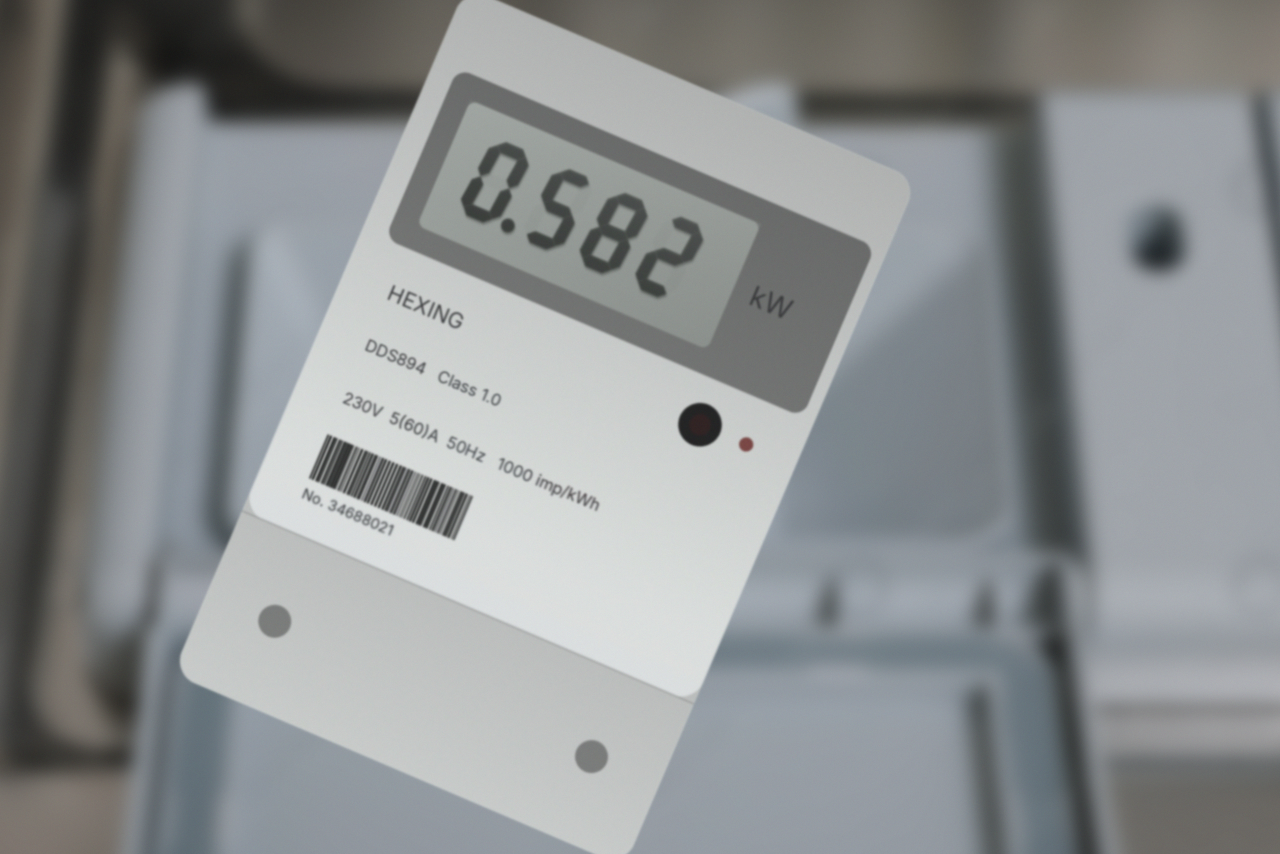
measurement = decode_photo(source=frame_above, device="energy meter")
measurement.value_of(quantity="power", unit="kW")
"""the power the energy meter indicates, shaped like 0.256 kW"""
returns 0.582 kW
